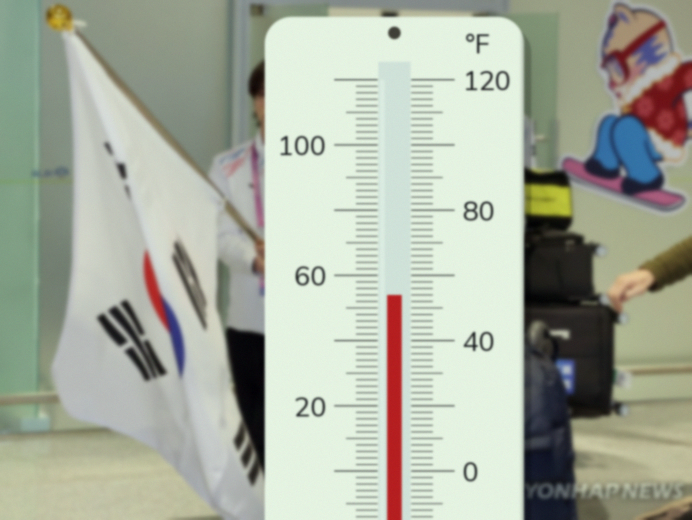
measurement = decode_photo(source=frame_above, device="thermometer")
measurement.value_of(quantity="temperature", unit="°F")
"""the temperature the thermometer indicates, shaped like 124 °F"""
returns 54 °F
